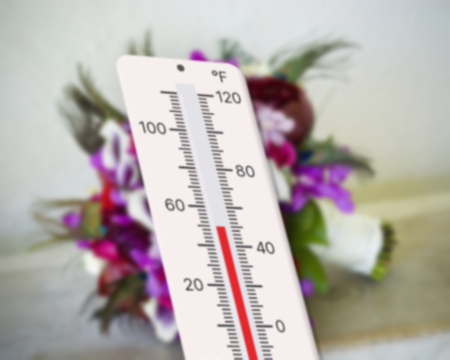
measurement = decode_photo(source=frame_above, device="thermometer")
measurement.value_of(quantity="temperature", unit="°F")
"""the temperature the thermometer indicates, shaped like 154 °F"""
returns 50 °F
